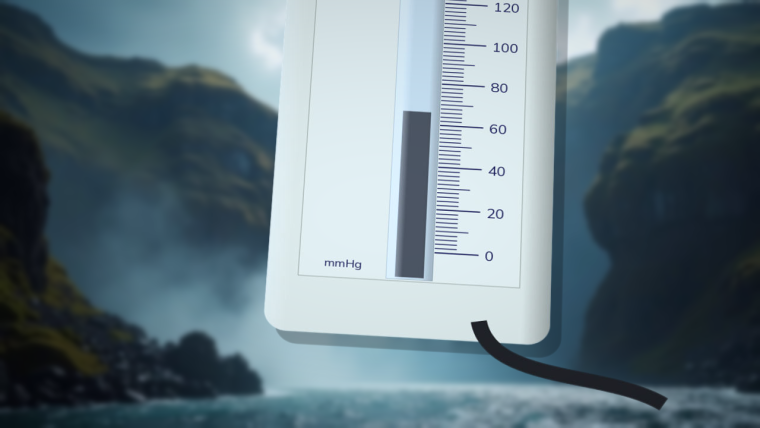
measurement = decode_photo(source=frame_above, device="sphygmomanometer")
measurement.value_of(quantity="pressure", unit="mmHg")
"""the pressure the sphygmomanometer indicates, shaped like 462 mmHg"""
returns 66 mmHg
